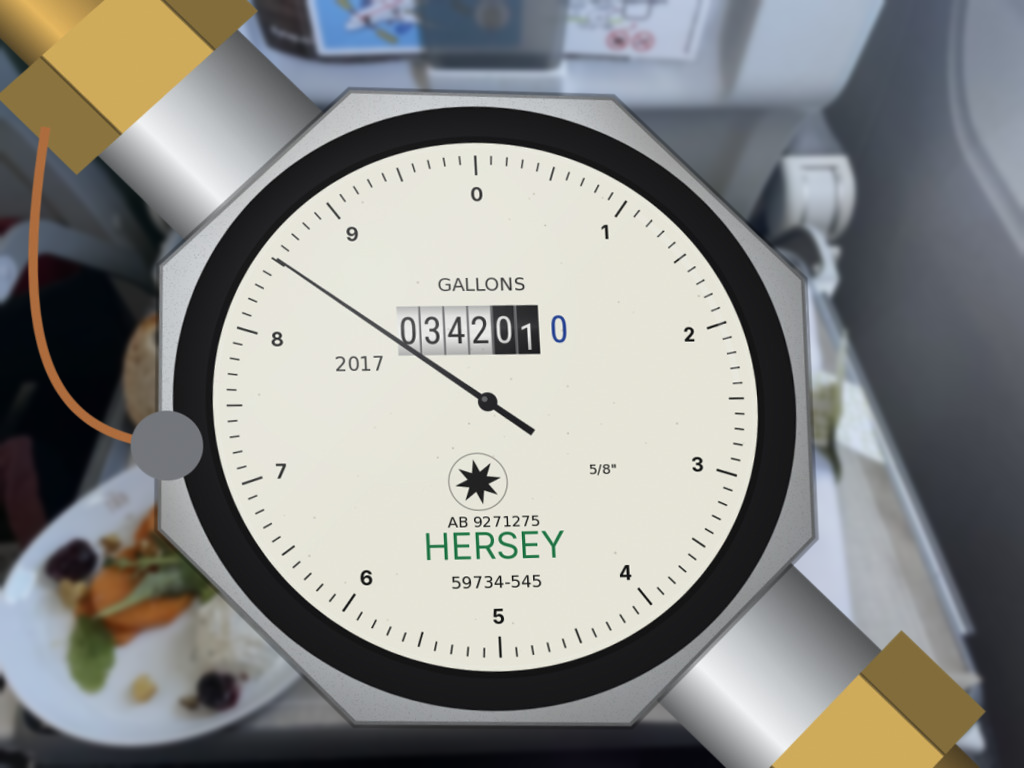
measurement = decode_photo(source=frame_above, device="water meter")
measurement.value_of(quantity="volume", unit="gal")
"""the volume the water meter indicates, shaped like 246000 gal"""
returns 342008.5 gal
